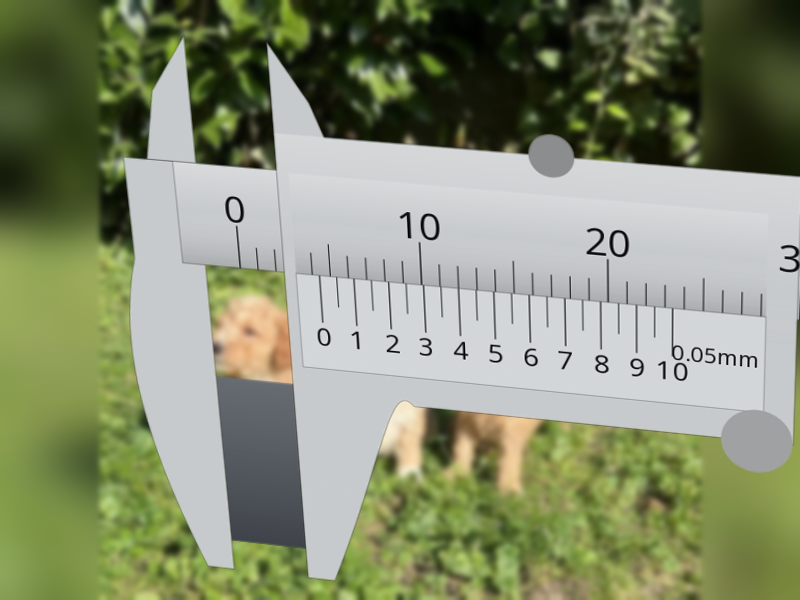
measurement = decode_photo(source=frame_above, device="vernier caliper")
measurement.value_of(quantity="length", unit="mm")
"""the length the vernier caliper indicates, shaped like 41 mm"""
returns 4.4 mm
